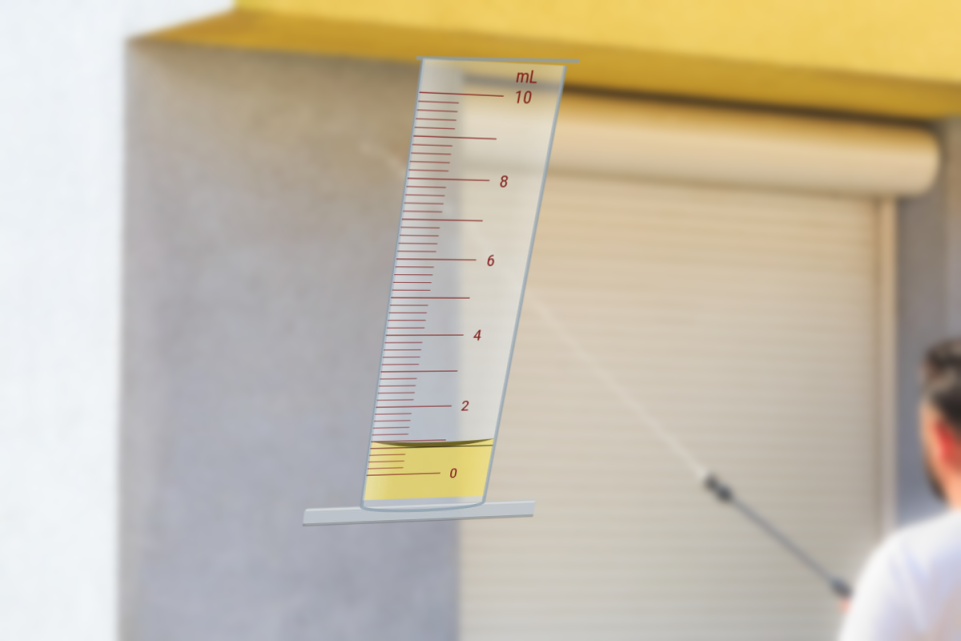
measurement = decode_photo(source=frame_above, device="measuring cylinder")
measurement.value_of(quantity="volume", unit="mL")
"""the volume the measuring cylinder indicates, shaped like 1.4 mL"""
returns 0.8 mL
